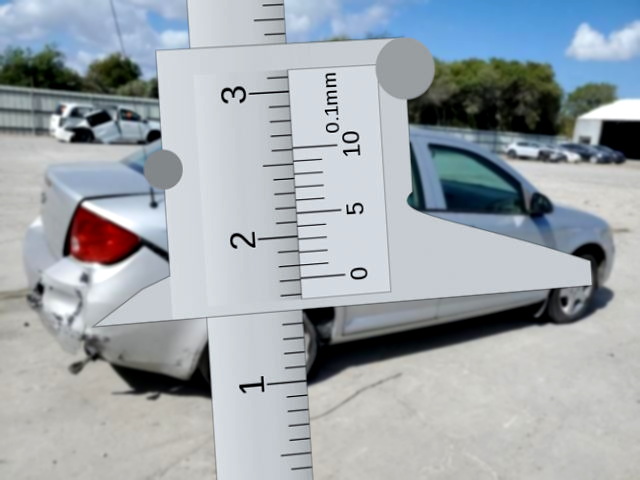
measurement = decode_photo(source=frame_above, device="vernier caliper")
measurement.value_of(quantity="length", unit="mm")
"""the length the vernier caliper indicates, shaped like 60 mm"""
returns 17.1 mm
